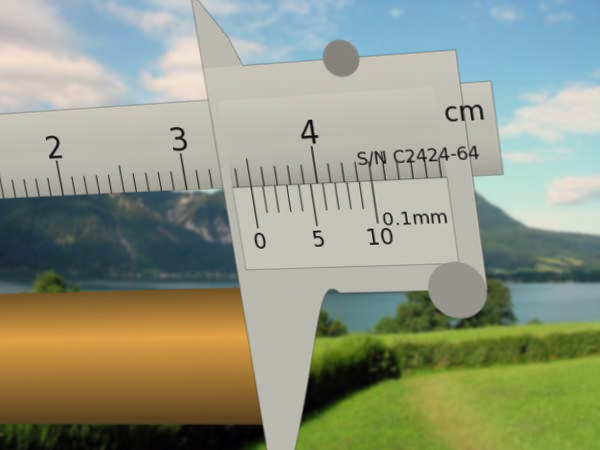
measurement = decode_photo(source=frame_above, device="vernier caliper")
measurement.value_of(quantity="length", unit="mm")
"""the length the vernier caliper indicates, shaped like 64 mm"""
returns 35.0 mm
